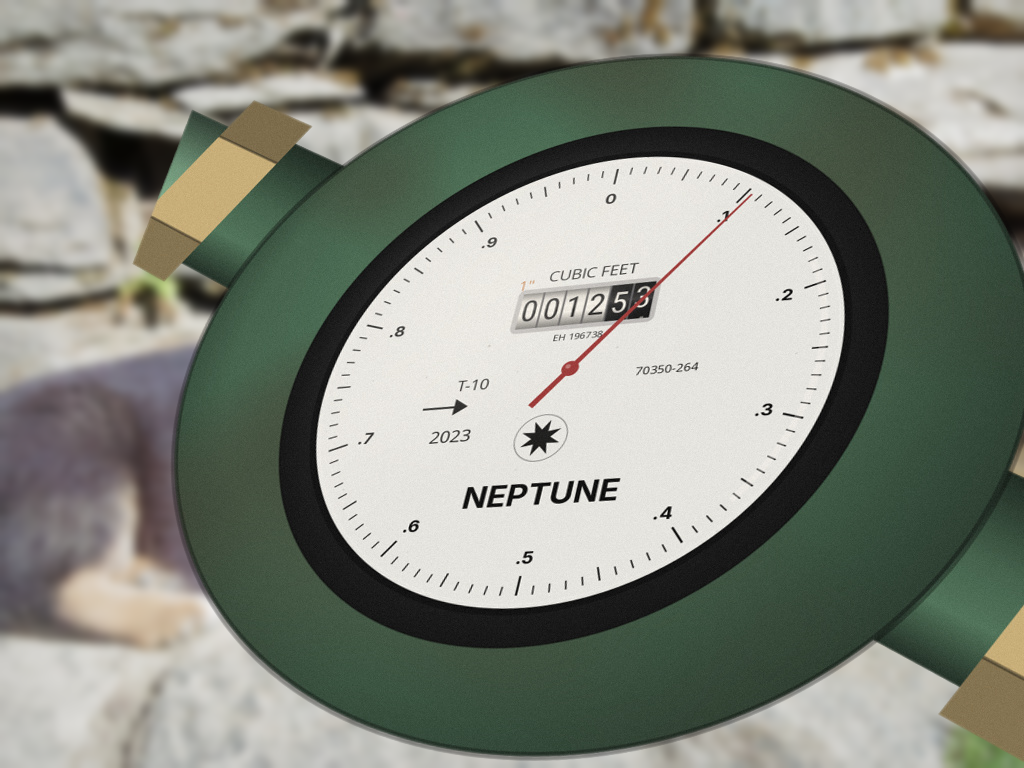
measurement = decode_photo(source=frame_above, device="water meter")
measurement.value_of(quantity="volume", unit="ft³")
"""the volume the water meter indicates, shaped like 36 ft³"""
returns 1253.10 ft³
